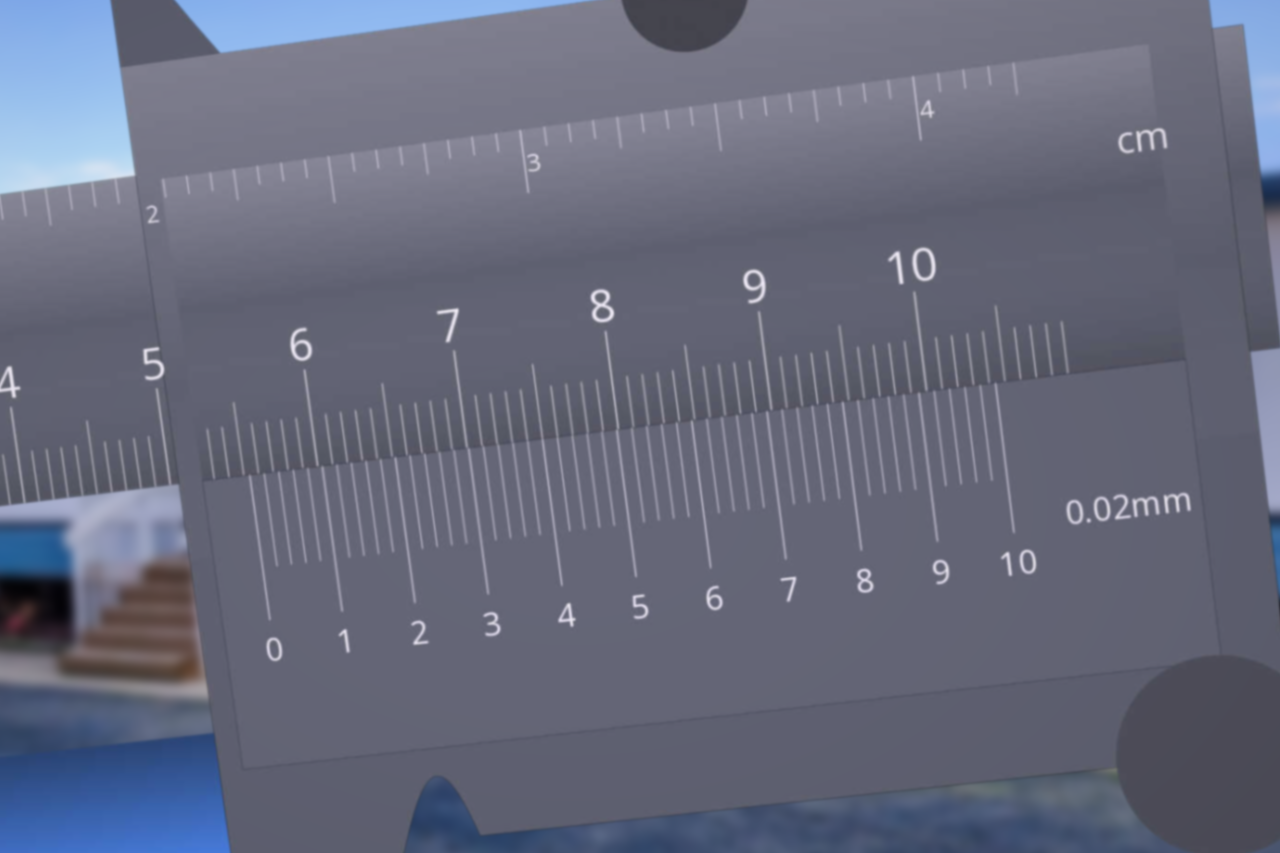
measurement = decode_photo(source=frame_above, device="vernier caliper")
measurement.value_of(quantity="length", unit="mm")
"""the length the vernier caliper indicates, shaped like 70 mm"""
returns 55.4 mm
